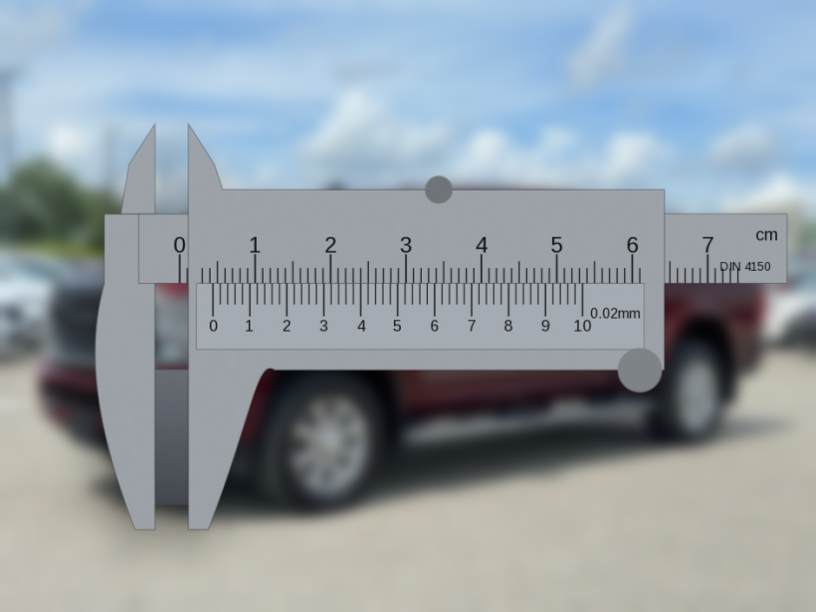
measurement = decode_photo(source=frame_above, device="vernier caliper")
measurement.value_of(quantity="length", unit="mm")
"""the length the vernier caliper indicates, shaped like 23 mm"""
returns 4.4 mm
